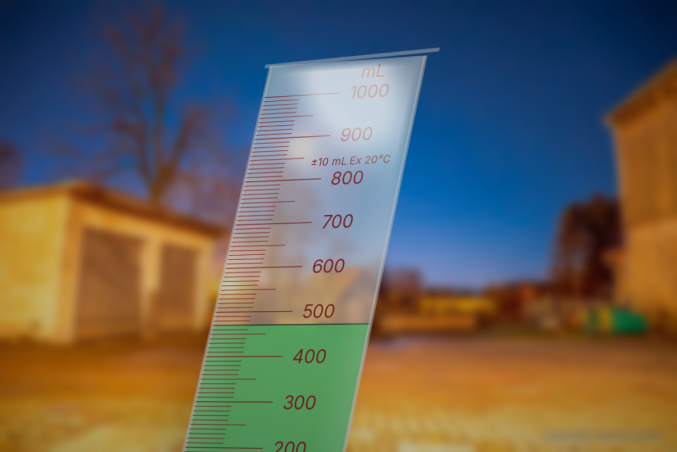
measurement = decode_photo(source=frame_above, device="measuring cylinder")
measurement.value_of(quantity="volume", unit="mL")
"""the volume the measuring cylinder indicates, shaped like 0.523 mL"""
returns 470 mL
